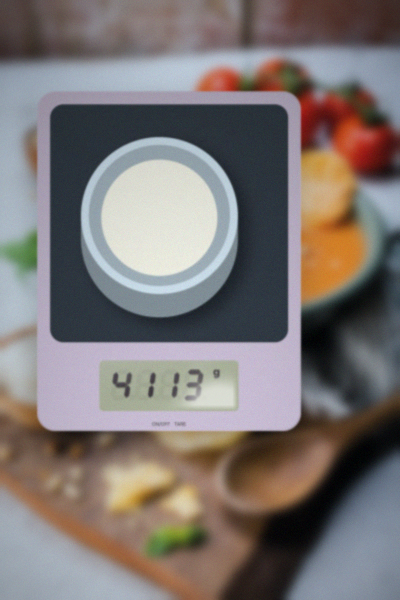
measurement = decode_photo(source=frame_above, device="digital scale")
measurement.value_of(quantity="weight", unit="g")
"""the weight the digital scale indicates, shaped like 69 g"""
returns 4113 g
